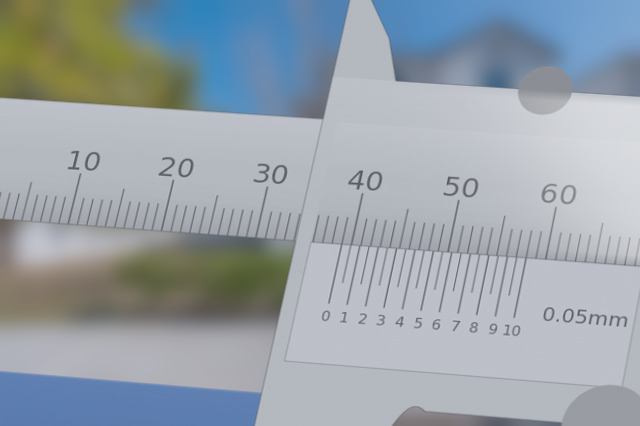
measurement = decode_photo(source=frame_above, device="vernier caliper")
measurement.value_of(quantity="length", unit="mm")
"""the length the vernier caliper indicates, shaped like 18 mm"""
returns 39.0 mm
